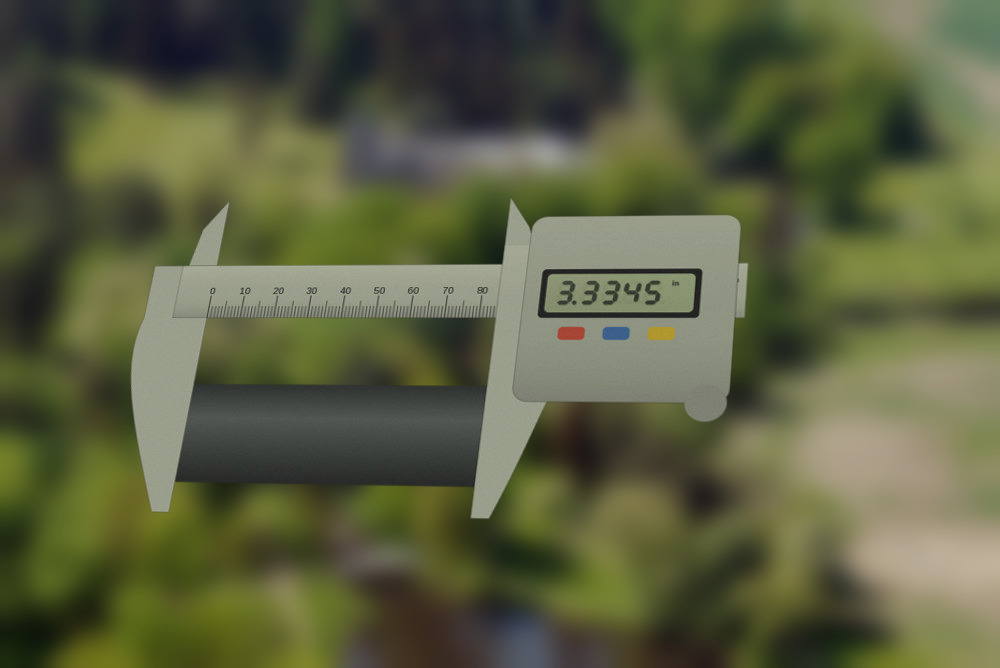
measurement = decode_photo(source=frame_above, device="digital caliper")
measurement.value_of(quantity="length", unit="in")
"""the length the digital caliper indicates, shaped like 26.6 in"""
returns 3.3345 in
